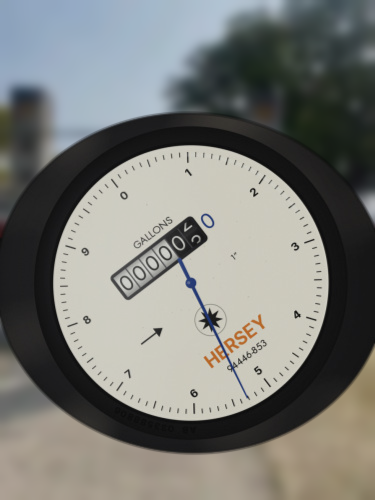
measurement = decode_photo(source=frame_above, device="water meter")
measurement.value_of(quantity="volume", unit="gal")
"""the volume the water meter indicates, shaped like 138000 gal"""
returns 25.3 gal
